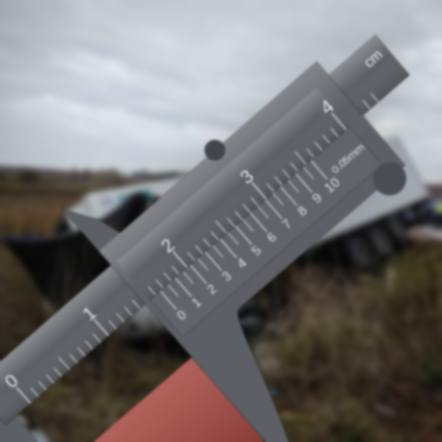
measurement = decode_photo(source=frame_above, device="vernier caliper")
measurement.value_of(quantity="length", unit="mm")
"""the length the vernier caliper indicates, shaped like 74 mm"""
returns 16.6 mm
